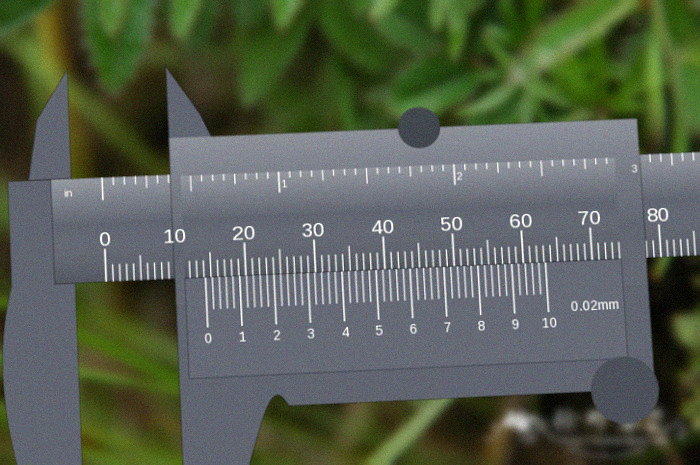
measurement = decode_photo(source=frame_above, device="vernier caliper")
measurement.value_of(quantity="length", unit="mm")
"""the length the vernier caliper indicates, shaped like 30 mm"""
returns 14.2 mm
